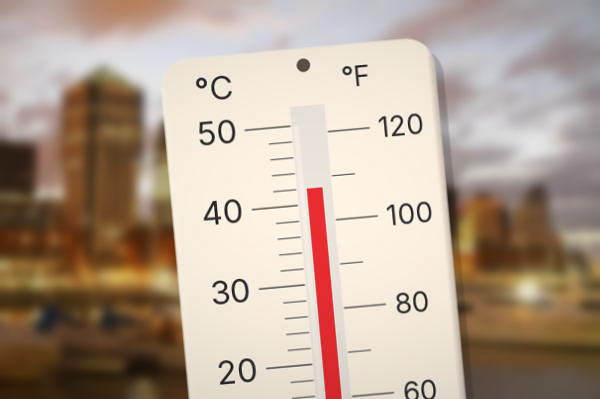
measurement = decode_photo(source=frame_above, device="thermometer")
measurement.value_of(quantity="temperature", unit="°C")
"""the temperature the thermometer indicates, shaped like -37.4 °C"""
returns 42 °C
